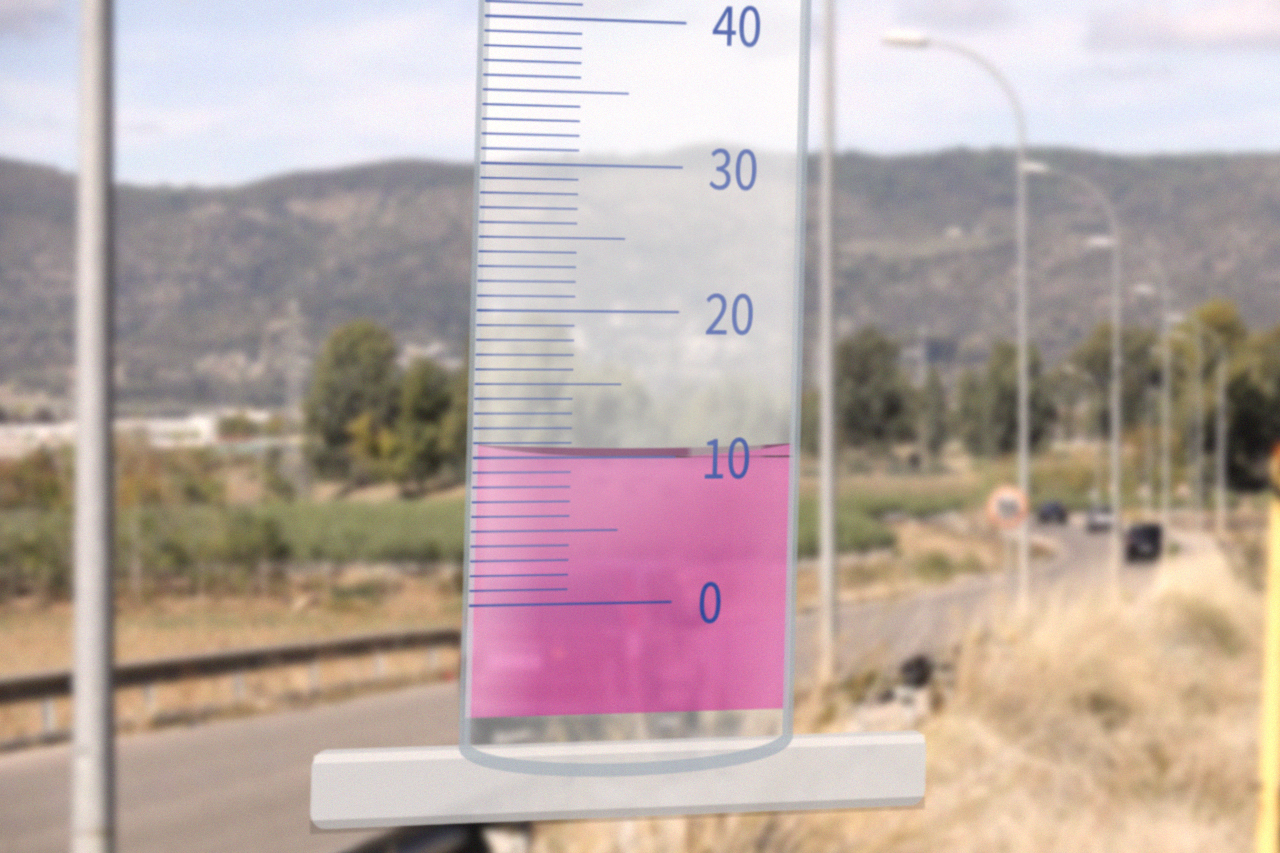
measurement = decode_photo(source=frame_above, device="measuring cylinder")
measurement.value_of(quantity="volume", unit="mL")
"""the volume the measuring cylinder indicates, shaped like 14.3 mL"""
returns 10 mL
